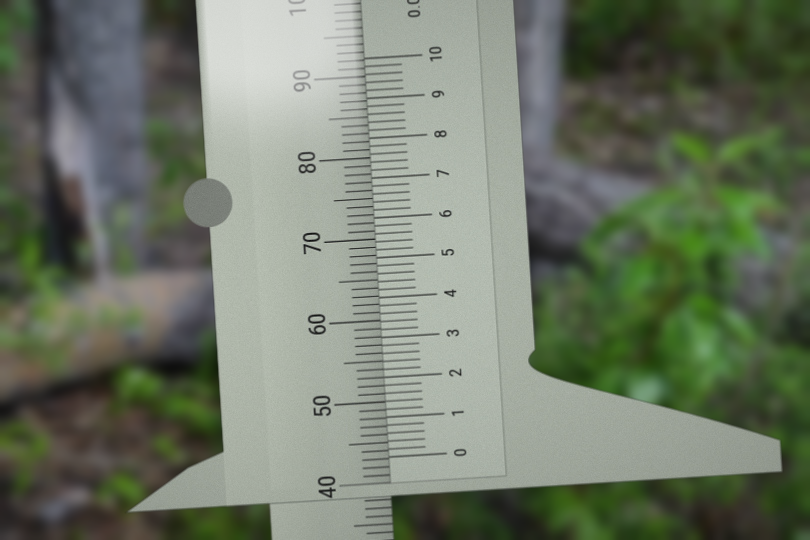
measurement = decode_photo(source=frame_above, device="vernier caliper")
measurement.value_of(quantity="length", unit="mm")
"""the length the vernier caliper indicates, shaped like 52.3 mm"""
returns 43.2 mm
